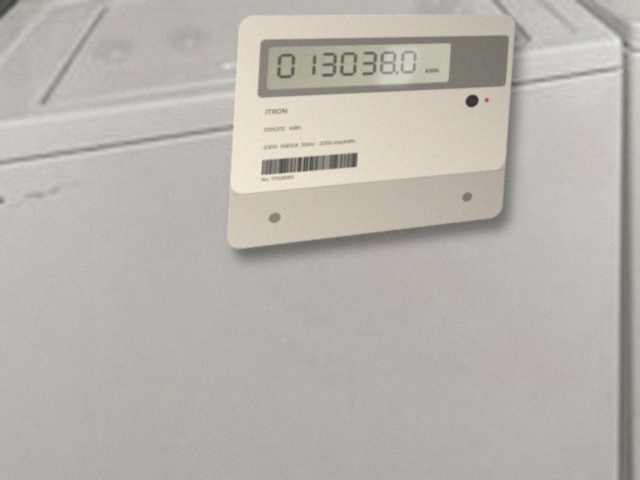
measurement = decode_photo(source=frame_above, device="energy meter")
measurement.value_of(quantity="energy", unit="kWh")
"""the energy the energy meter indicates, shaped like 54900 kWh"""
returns 13038.0 kWh
